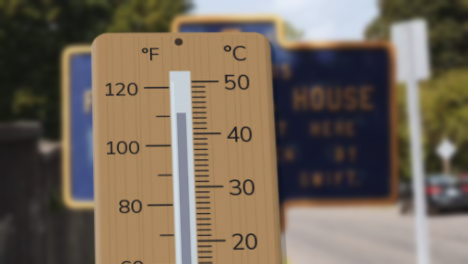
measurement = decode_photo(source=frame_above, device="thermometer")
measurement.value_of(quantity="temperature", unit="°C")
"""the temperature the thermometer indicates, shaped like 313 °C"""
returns 44 °C
